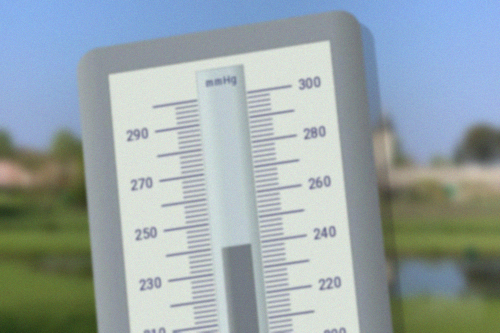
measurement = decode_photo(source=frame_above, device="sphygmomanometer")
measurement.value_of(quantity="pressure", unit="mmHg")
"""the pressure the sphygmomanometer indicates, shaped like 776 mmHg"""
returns 240 mmHg
